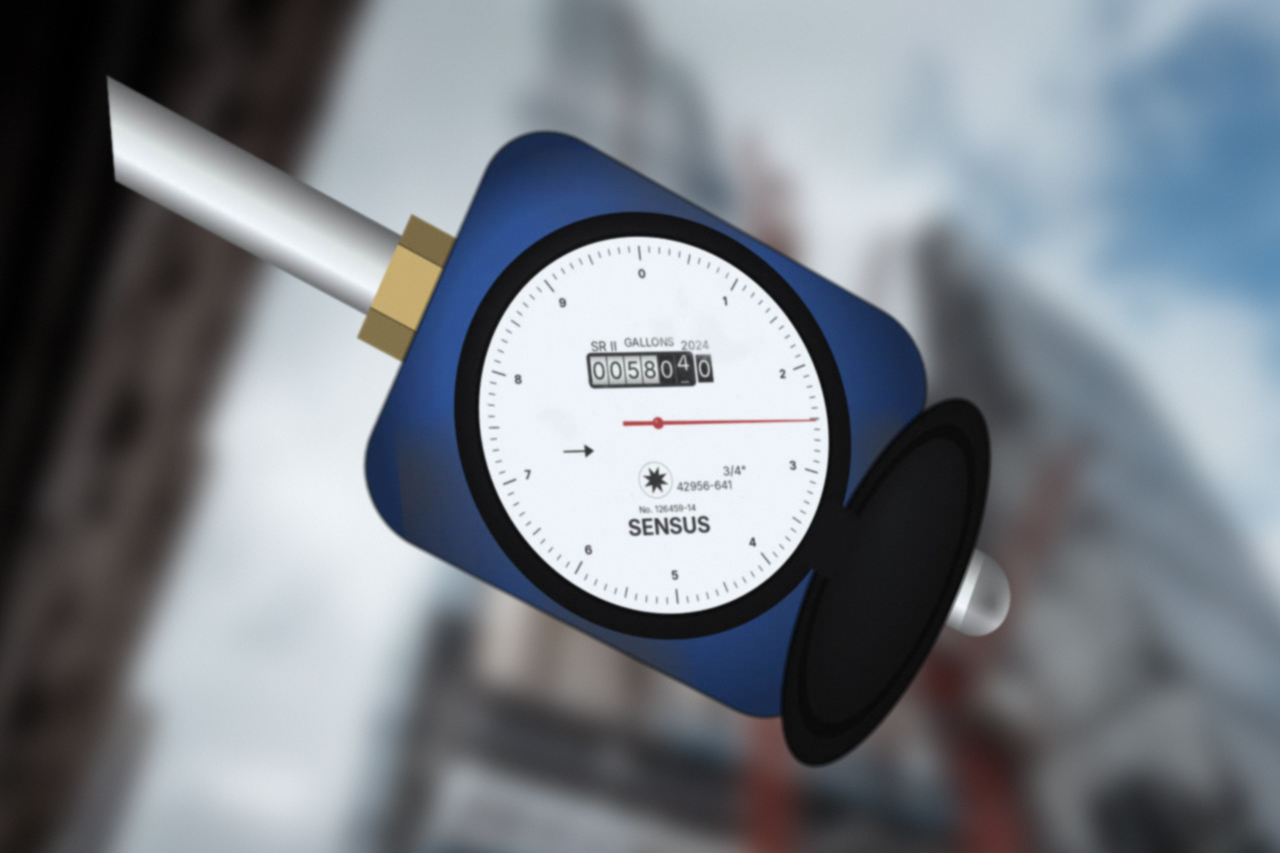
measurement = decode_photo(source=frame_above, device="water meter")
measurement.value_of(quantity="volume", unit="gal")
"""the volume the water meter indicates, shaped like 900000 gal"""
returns 58042.5 gal
